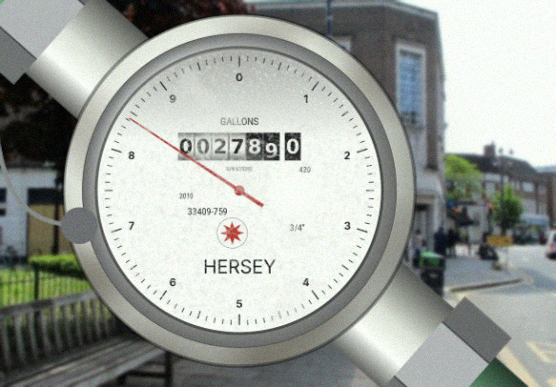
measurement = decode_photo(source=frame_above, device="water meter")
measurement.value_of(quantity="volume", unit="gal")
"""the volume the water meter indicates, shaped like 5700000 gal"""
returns 27888.4 gal
